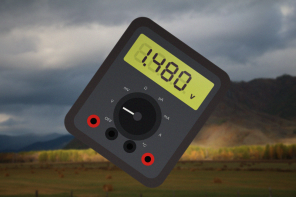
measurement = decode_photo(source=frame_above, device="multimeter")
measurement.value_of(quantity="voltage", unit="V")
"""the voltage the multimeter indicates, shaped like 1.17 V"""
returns 1.480 V
